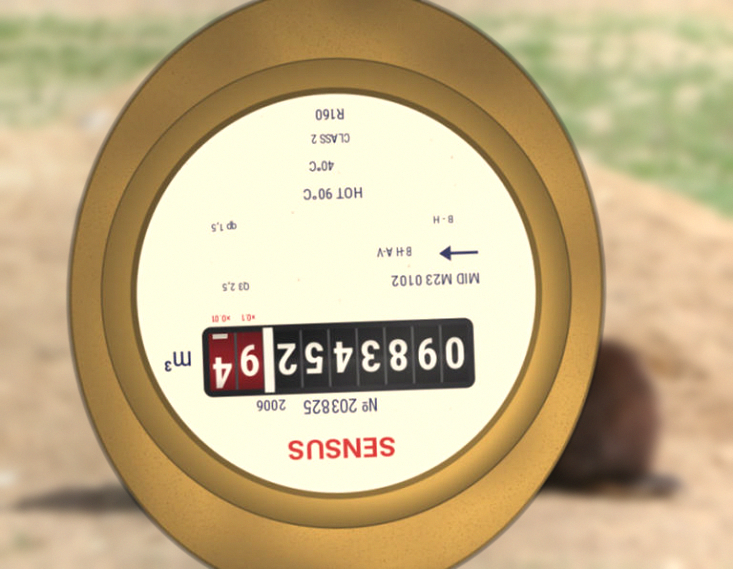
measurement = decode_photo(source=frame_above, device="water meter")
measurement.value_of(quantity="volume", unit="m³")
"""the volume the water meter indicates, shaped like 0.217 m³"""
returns 983452.94 m³
